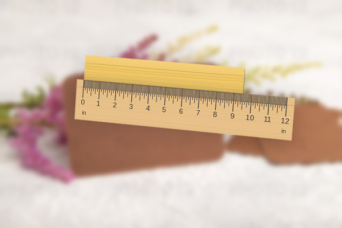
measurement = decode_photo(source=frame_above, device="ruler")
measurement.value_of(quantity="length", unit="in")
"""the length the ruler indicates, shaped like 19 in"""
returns 9.5 in
